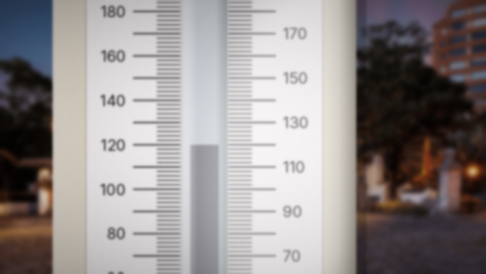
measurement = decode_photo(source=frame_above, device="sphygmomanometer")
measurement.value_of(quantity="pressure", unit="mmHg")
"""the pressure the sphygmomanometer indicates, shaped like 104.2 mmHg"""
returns 120 mmHg
